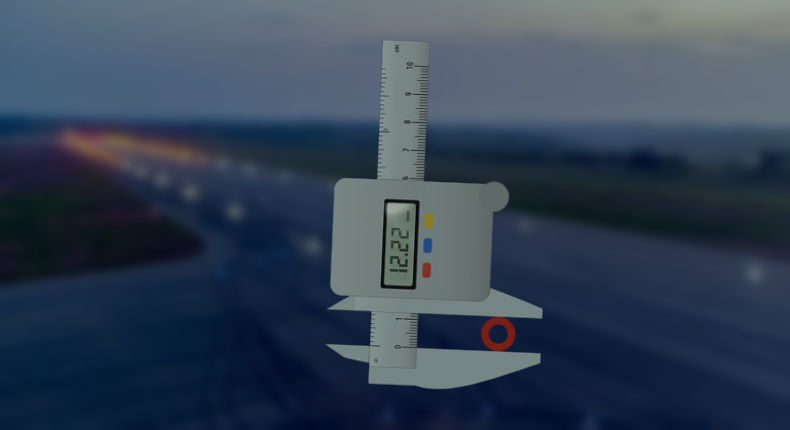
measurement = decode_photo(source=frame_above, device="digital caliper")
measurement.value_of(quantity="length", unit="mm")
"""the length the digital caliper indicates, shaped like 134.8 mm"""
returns 12.22 mm
